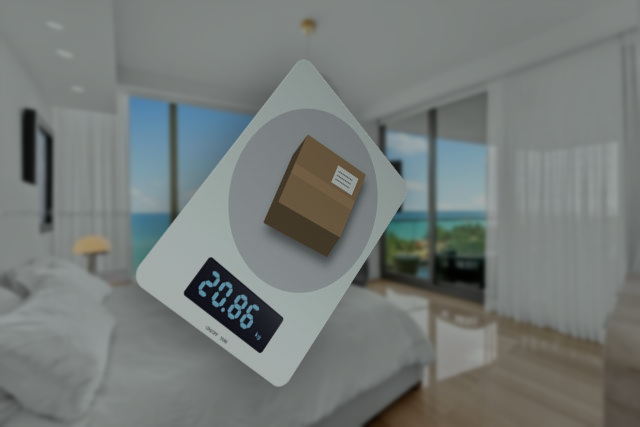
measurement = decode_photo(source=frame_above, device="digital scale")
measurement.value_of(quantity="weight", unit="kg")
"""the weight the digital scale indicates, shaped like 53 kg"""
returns 20.86 kg
